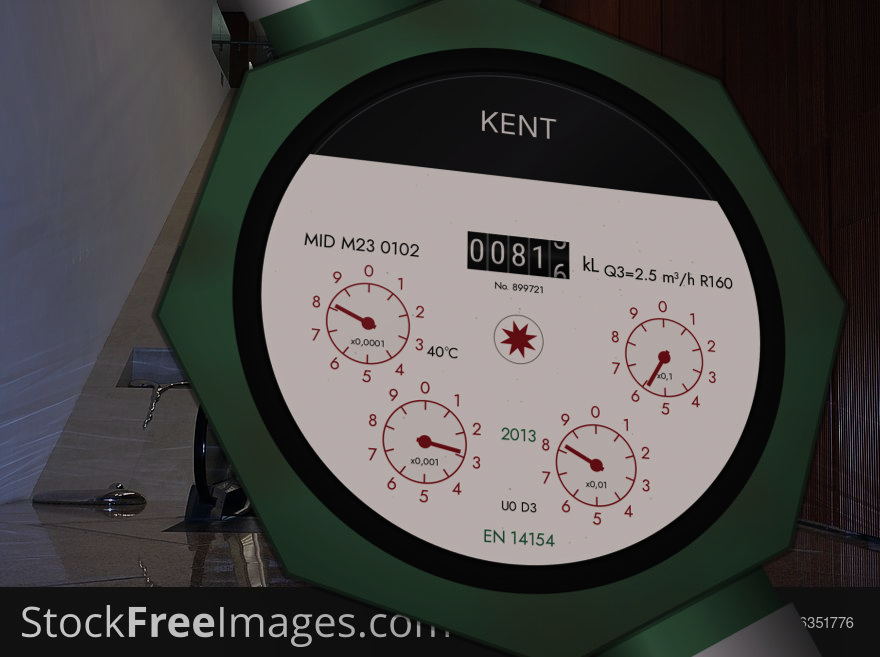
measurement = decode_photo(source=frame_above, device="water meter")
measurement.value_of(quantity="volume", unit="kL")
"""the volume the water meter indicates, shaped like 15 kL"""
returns 815.5828 kL
